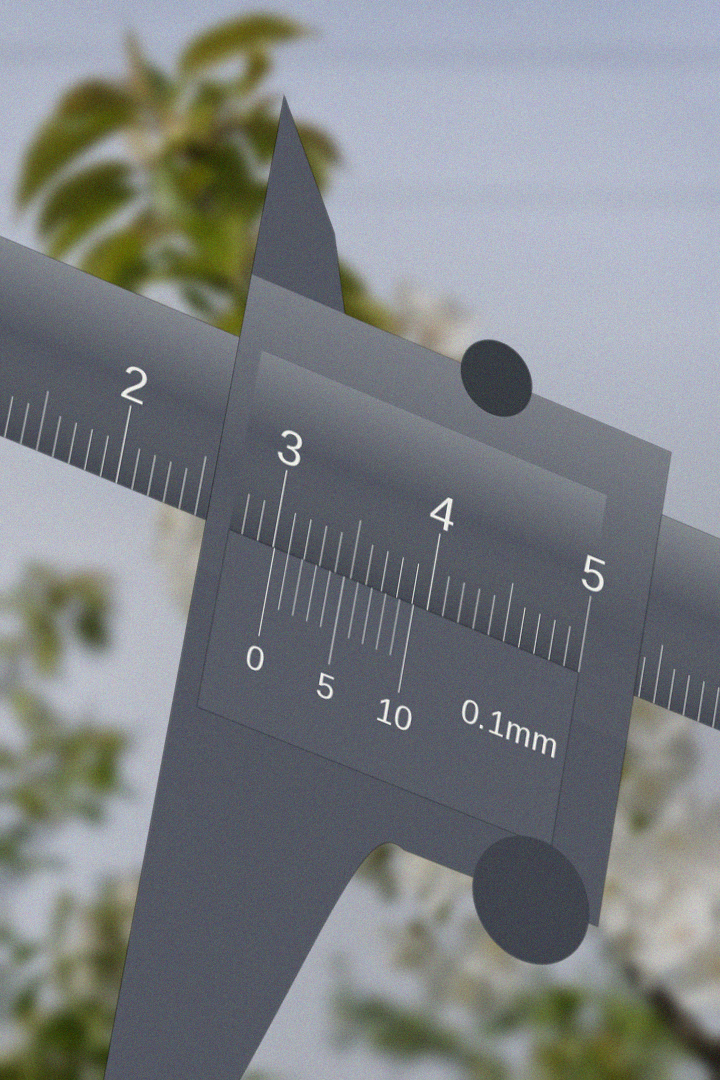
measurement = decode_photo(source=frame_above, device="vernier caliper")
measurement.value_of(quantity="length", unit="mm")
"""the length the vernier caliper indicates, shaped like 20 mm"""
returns 30.1 mm
